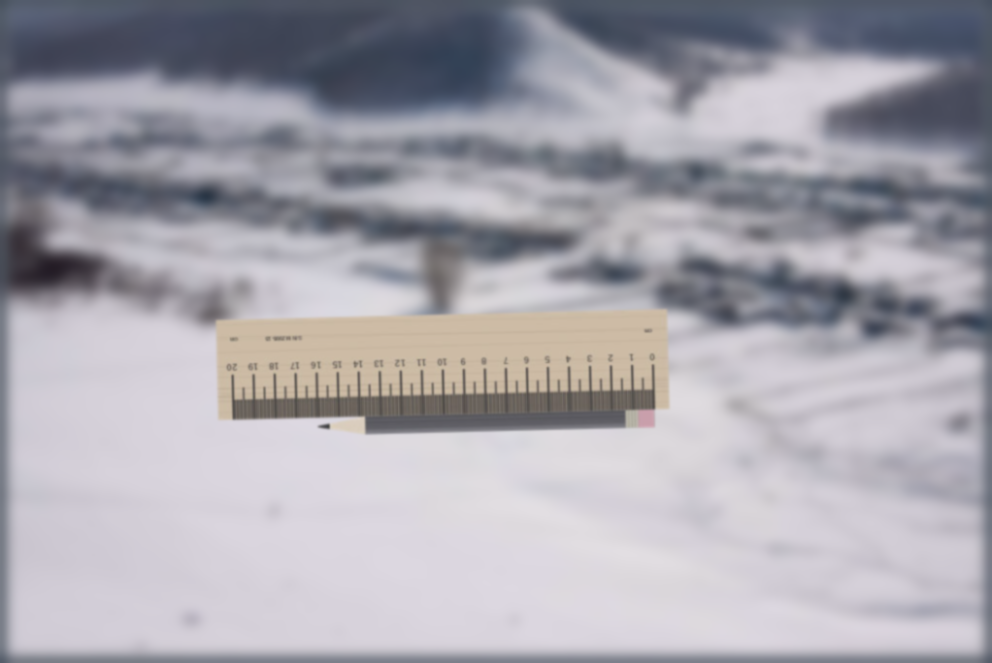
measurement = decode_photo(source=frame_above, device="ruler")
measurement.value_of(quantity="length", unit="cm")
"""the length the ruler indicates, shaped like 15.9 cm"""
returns 16 cm
